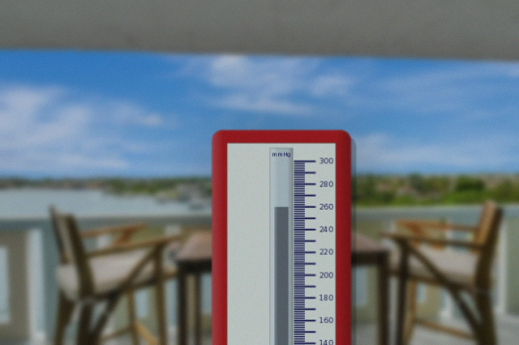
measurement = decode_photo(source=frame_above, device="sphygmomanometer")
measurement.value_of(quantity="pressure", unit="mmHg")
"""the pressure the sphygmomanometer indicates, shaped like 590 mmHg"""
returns 260 mmHg
